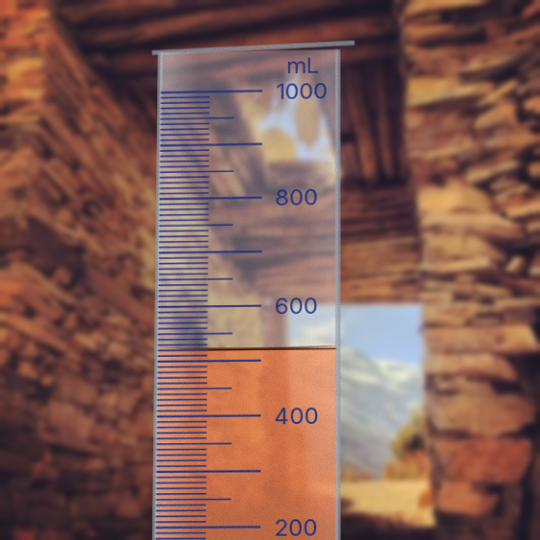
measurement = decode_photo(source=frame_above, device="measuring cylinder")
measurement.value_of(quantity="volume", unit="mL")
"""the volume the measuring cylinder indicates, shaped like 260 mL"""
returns 520 mL
